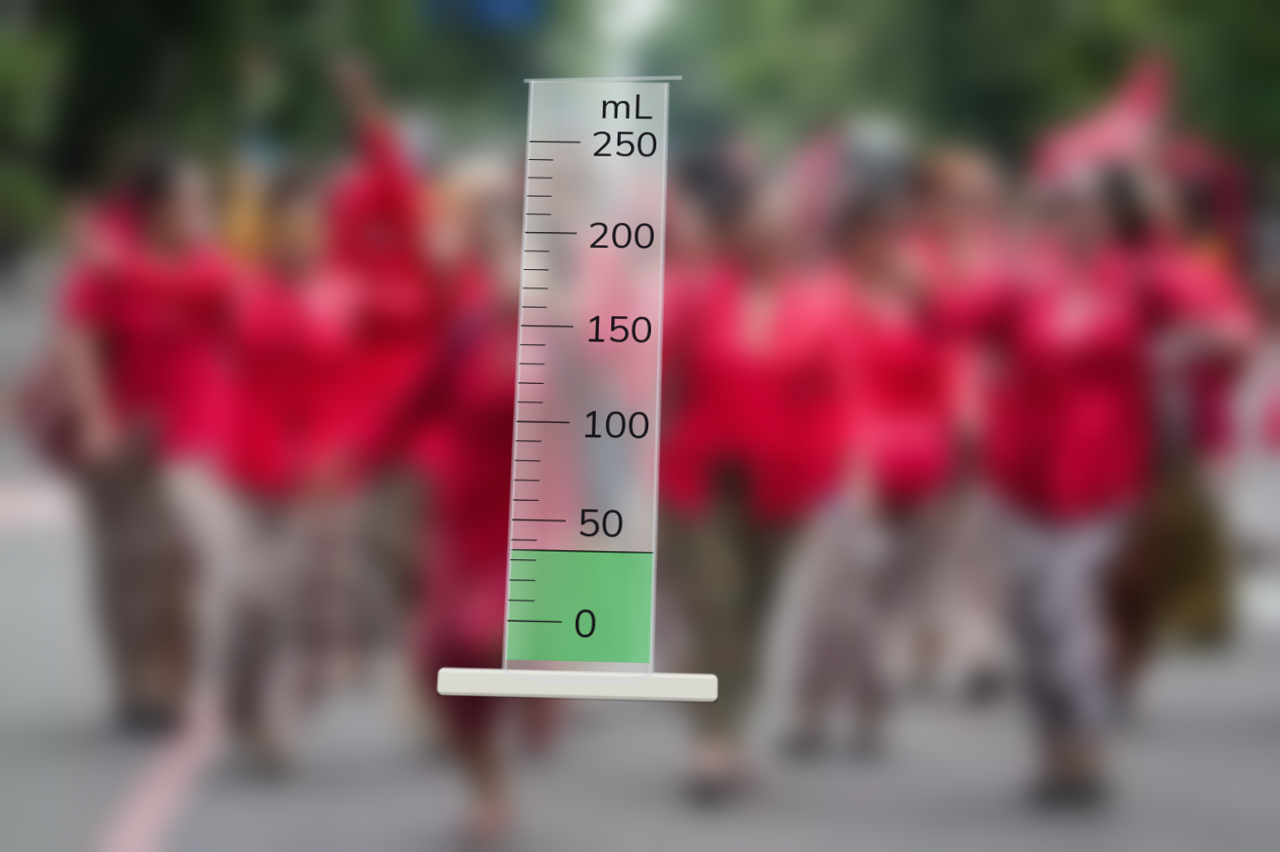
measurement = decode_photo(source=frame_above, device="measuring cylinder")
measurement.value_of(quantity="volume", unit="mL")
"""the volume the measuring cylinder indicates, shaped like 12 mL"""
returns 35 mL
